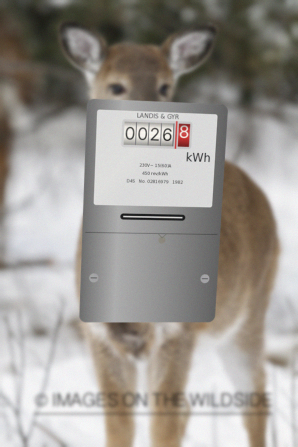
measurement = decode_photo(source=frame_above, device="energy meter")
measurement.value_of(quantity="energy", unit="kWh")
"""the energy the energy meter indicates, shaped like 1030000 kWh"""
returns 26.8 kWh
